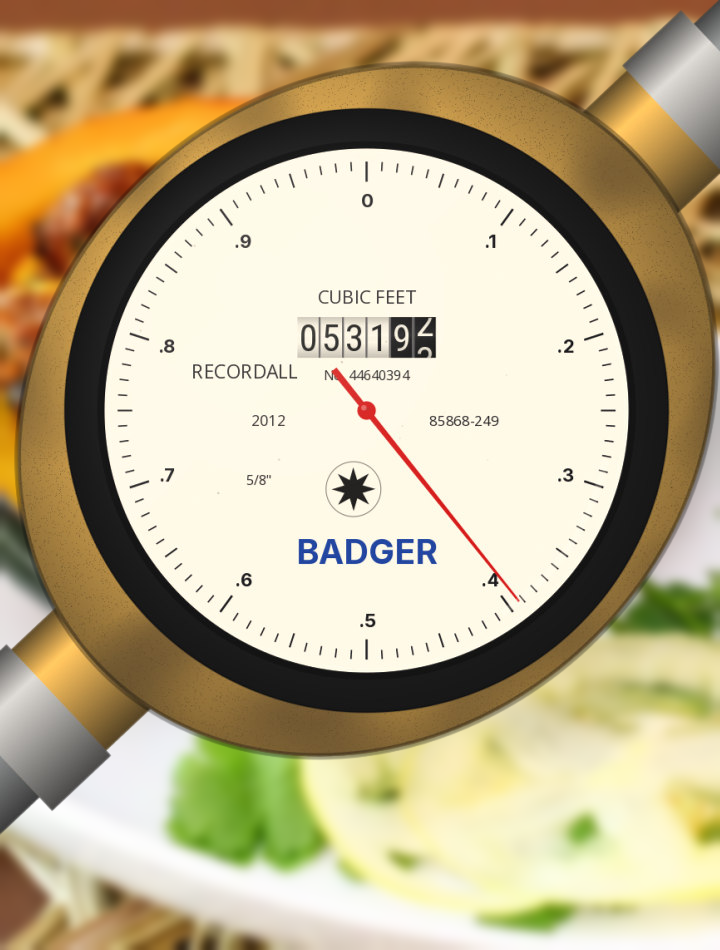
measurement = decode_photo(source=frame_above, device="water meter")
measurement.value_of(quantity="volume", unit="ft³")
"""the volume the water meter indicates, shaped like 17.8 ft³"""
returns 53192.39 ft³
